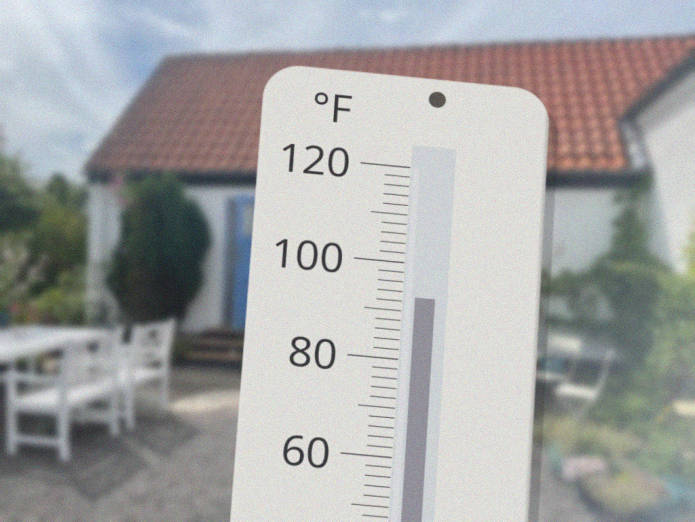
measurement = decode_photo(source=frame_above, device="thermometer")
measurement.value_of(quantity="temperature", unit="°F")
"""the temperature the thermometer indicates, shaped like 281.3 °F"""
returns 93 °F
